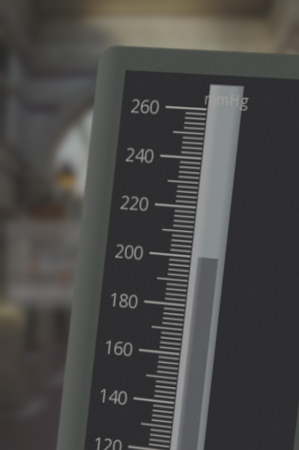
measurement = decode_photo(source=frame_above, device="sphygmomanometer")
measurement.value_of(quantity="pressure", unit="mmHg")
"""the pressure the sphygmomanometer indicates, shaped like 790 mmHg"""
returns 200 mmHg
